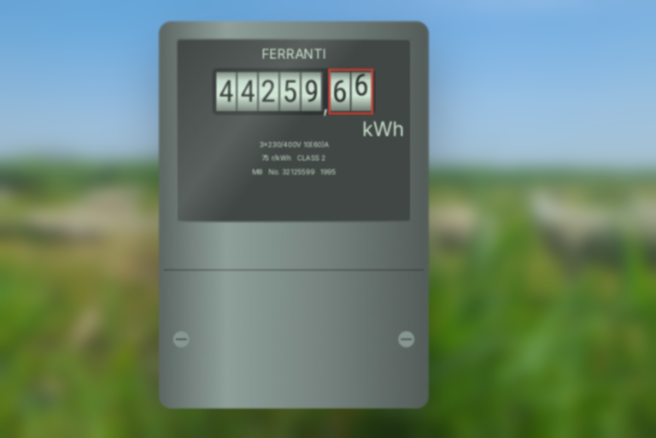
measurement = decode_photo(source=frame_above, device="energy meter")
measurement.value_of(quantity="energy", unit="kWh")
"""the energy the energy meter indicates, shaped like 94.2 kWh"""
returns 44259.66 kWh
